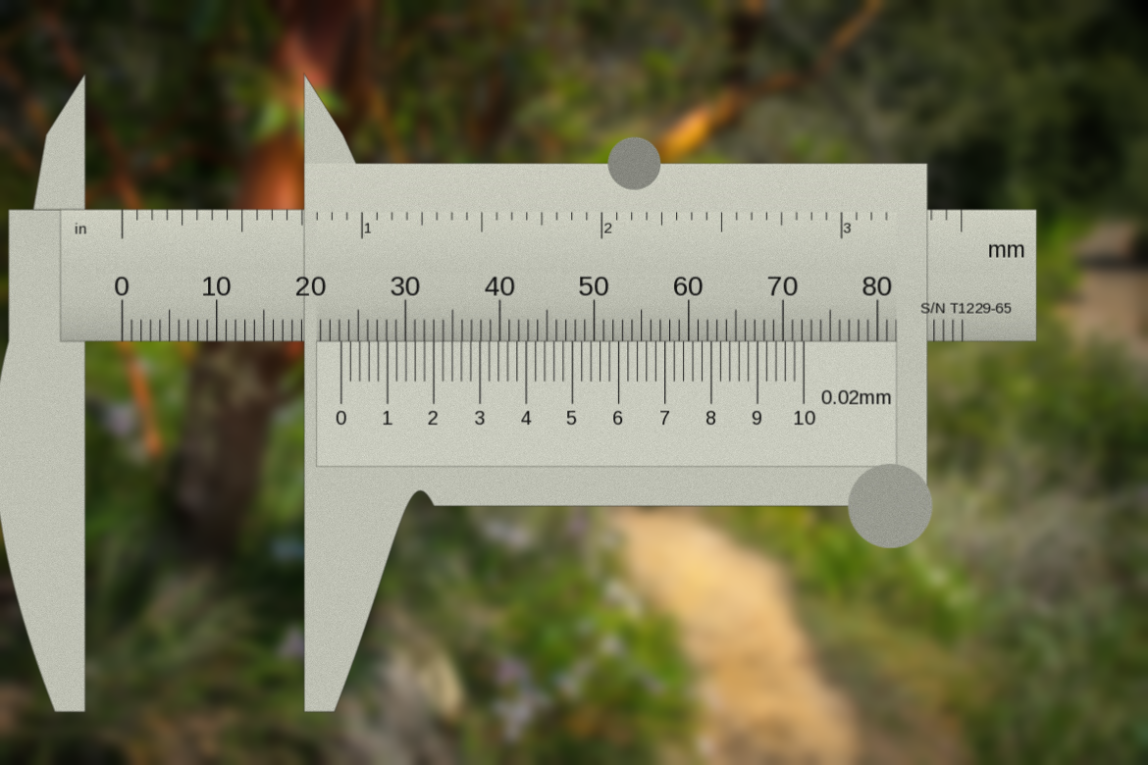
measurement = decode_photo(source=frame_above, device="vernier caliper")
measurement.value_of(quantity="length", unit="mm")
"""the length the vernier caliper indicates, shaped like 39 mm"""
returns 23.2 mm
